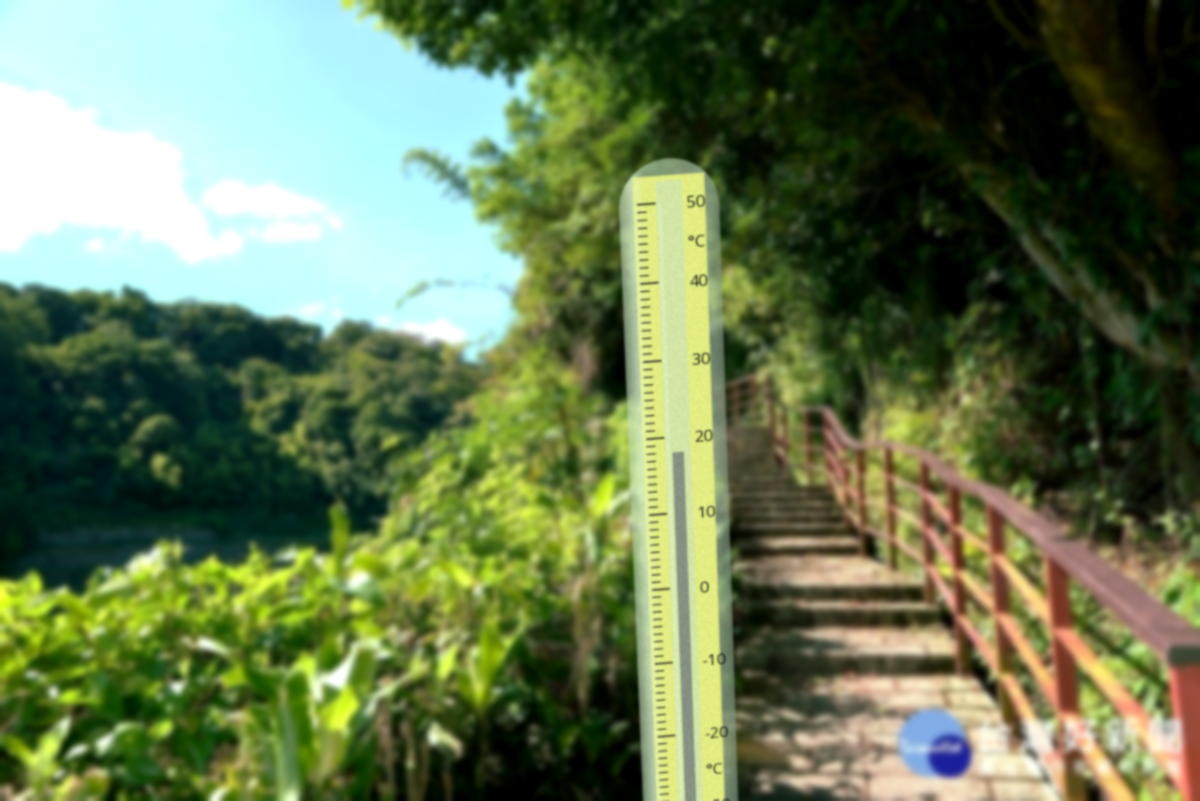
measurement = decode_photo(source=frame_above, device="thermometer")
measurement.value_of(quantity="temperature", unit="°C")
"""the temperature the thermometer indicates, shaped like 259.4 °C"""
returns 18 °C
